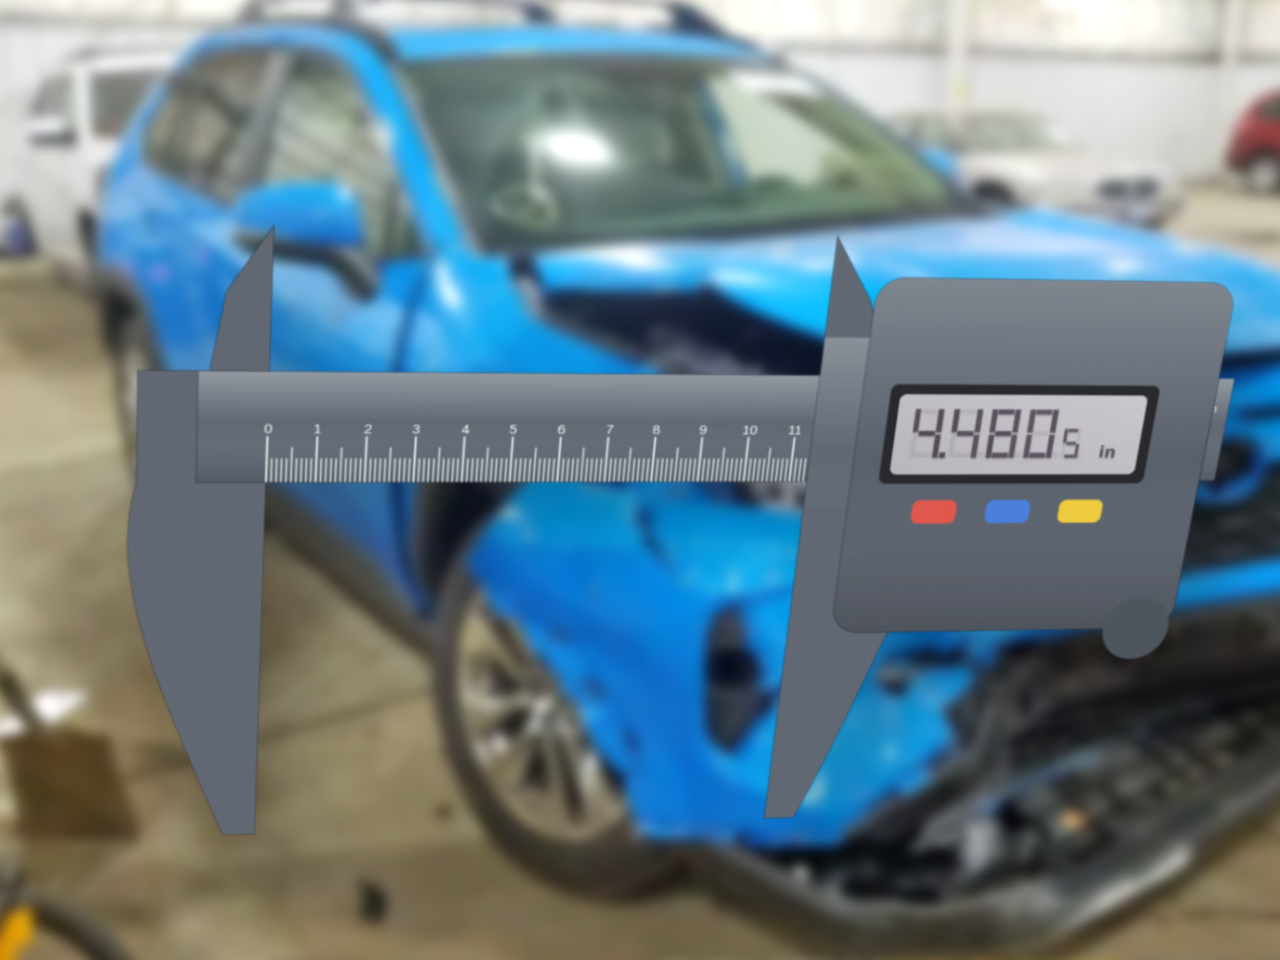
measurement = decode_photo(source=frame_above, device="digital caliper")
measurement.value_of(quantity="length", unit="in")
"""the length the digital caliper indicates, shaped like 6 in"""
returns 4.4805 in
